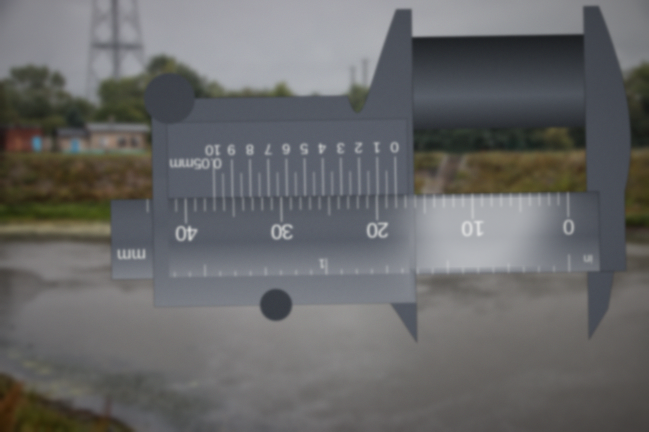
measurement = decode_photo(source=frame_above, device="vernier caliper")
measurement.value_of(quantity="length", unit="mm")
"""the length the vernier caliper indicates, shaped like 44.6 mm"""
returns 18.0 mm
